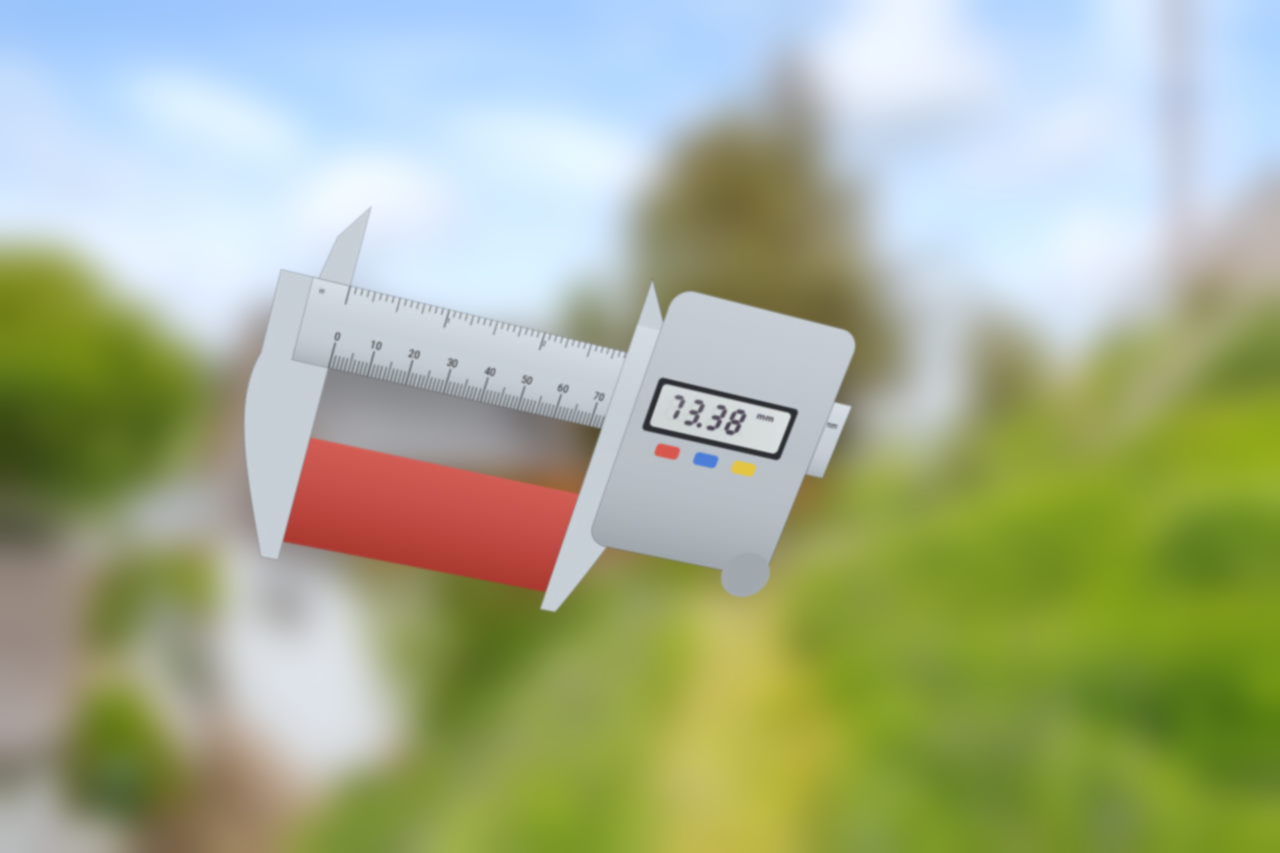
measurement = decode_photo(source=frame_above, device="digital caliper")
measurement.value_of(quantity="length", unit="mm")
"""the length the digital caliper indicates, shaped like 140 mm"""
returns 73.38 mm
